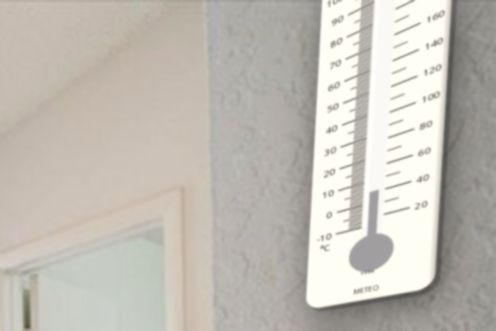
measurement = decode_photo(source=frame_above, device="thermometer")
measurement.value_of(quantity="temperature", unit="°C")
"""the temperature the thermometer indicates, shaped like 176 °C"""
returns 5 °C
